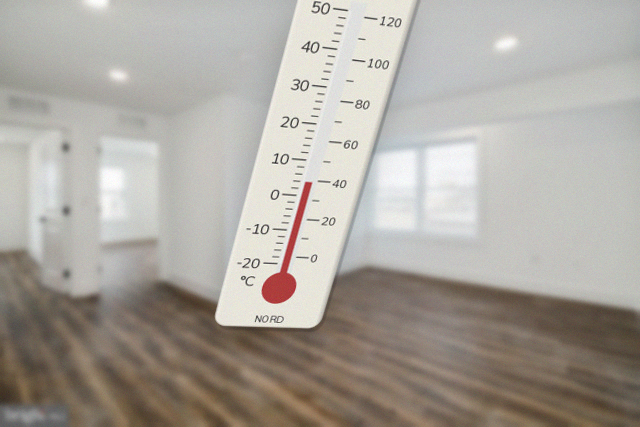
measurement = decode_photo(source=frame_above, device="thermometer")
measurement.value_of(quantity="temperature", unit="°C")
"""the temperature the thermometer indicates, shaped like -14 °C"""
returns 4 °C
